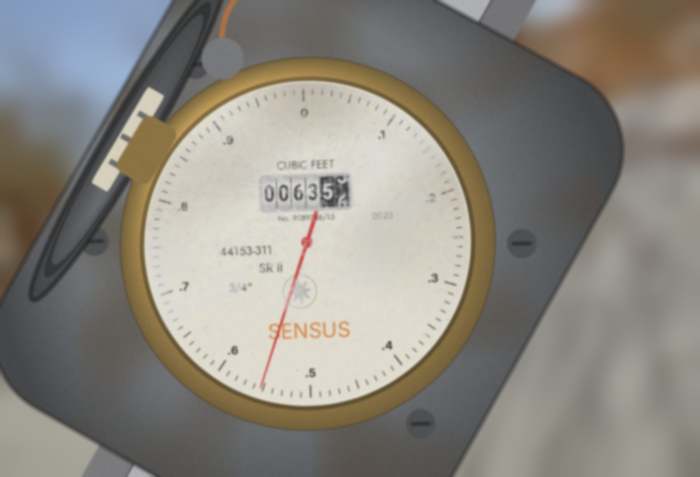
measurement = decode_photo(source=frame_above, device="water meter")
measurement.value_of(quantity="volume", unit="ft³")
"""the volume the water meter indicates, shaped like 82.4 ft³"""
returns 6355.55 ft³
